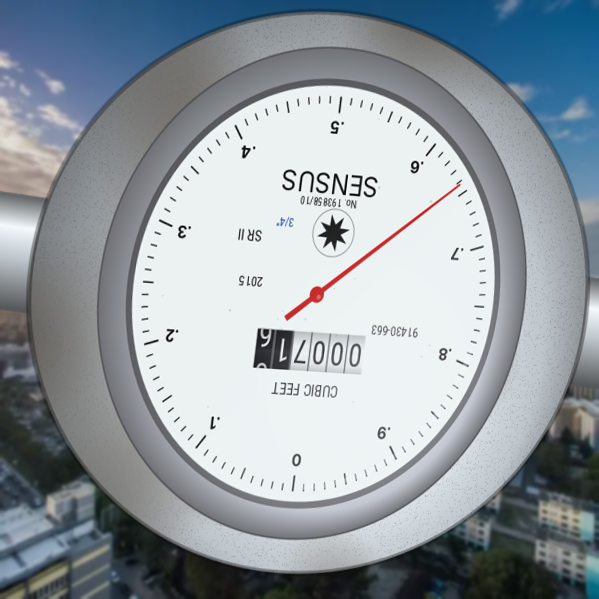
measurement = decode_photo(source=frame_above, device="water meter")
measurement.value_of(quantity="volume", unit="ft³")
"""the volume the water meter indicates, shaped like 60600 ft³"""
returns 715.64 ft³
